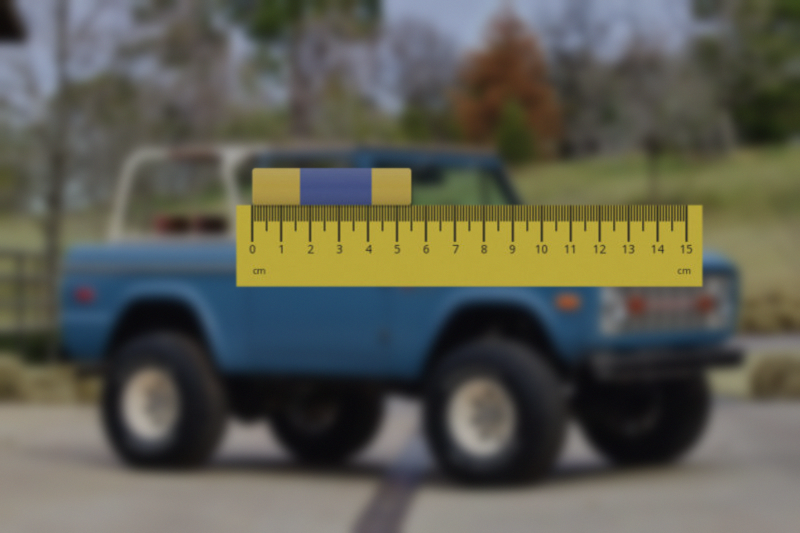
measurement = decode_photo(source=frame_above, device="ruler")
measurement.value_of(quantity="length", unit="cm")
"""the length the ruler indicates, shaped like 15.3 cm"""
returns 5.5 cm
